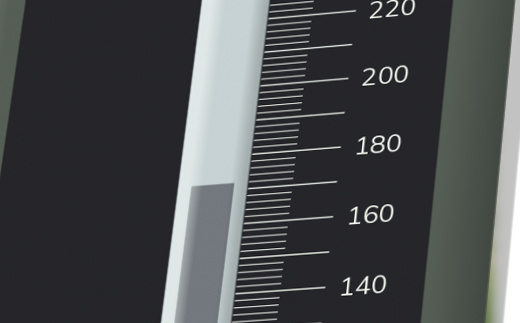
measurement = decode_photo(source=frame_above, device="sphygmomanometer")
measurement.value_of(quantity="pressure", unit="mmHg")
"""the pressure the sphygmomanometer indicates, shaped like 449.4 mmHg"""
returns 172 mmHg
